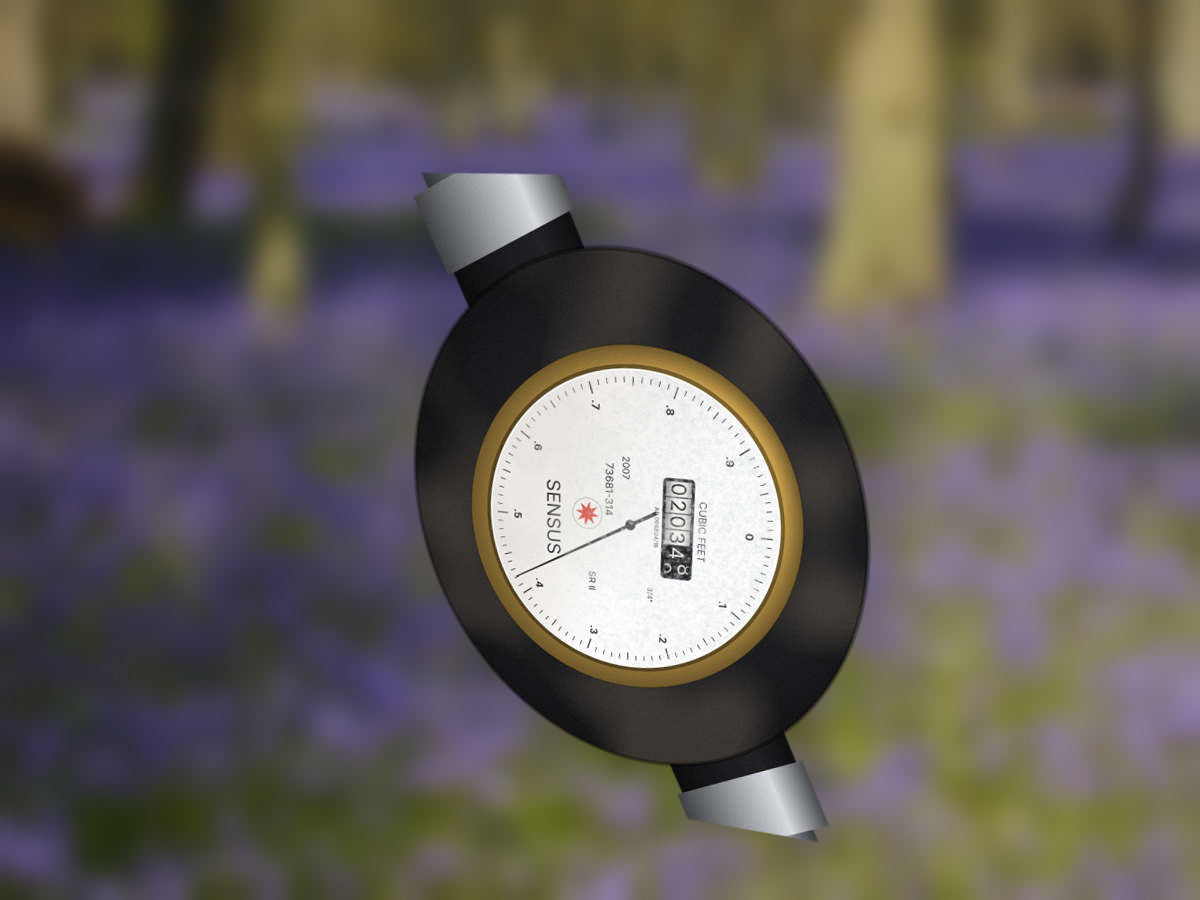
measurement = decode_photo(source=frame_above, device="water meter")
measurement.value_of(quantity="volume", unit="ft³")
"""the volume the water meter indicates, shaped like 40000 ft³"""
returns 20348.42 ft³
